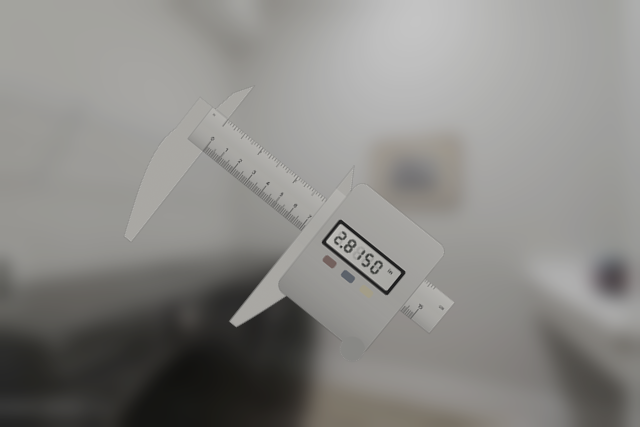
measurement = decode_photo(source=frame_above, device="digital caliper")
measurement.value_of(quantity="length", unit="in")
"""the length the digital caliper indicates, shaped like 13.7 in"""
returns 2.8150 in
